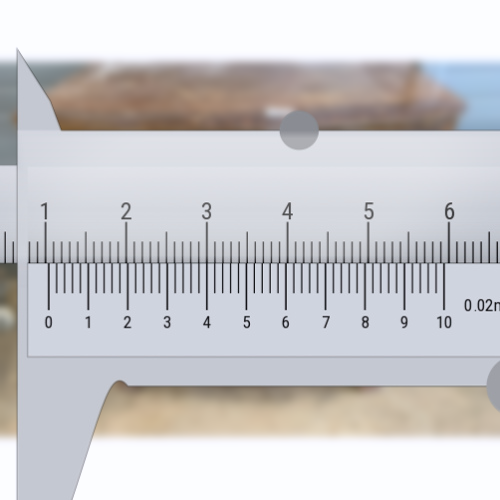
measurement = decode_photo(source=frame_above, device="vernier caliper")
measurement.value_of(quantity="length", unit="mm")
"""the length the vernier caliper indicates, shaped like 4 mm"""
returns 10.4 mm
